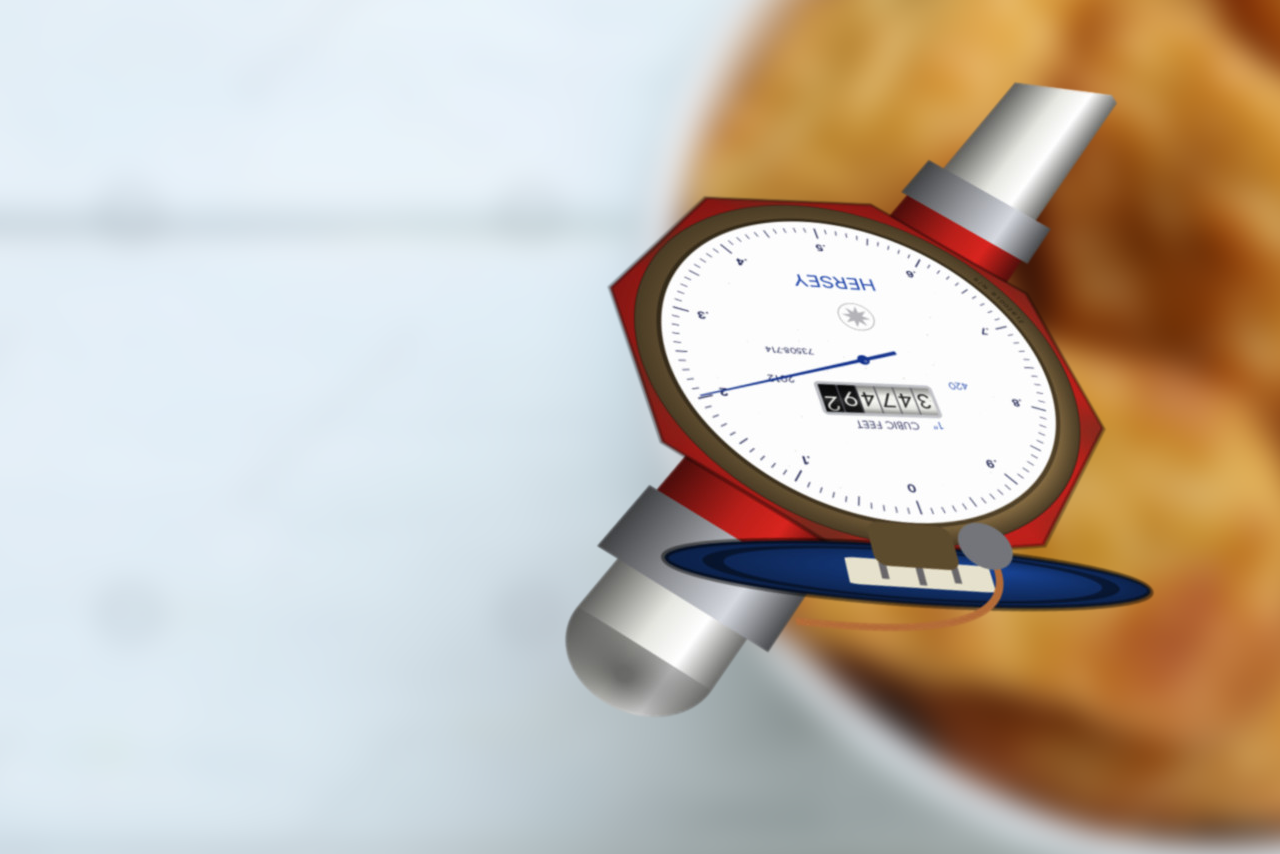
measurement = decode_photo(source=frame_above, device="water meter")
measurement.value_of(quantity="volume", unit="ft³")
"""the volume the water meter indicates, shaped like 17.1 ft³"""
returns 347492.20 ft³
